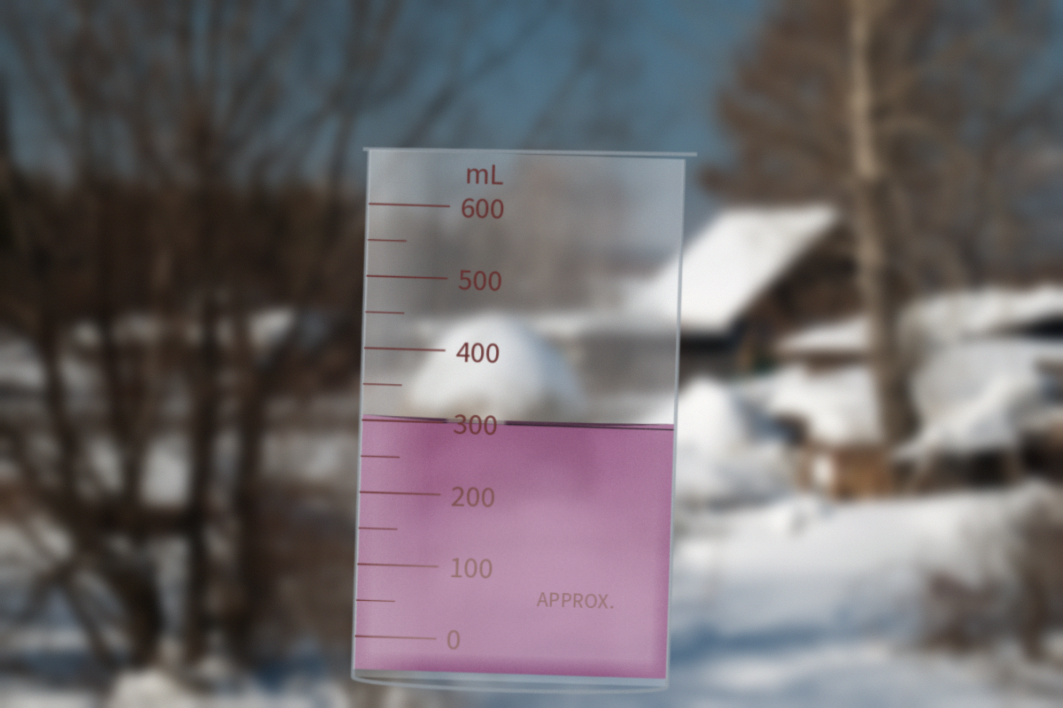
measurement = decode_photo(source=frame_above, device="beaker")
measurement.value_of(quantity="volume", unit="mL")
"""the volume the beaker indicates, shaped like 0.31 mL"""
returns 300 mL
